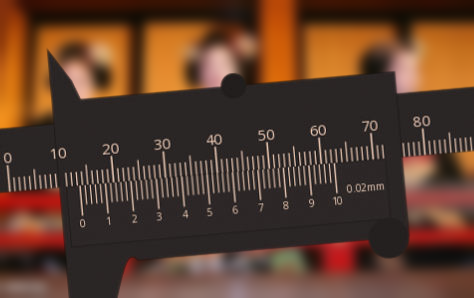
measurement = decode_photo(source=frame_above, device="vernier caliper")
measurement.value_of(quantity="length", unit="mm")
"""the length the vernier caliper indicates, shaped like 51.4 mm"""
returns 13.5 mm
